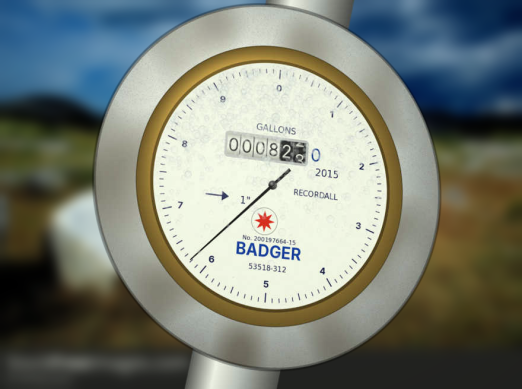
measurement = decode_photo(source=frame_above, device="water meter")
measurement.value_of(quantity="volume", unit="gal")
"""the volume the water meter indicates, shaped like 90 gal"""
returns 8226.2 gal
